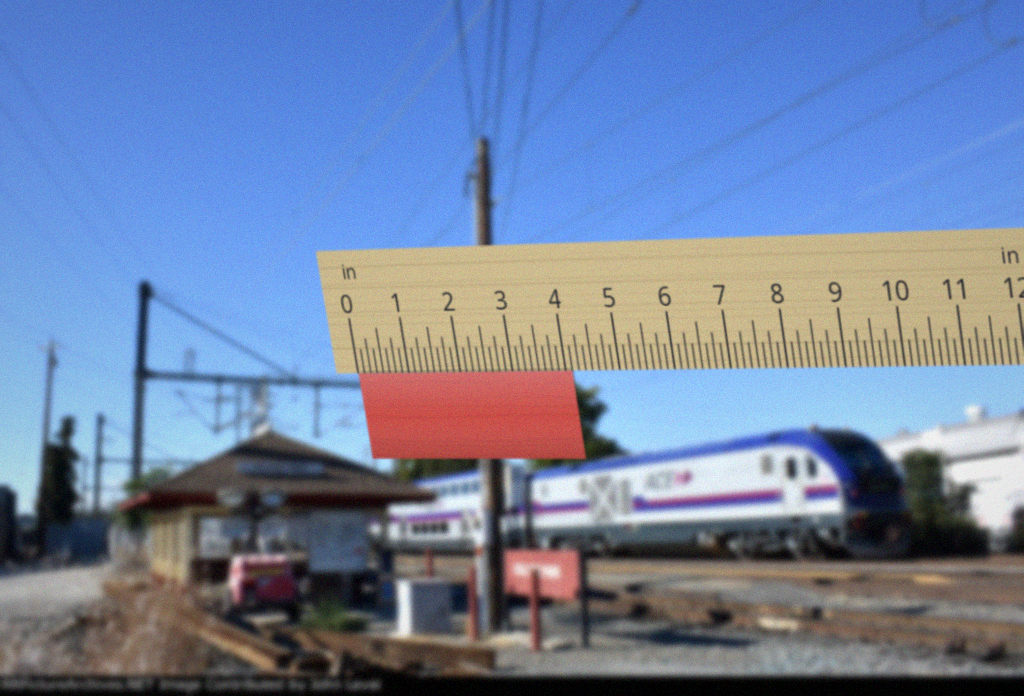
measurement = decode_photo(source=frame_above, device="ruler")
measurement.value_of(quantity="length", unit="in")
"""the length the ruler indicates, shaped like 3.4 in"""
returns 4.125 in
